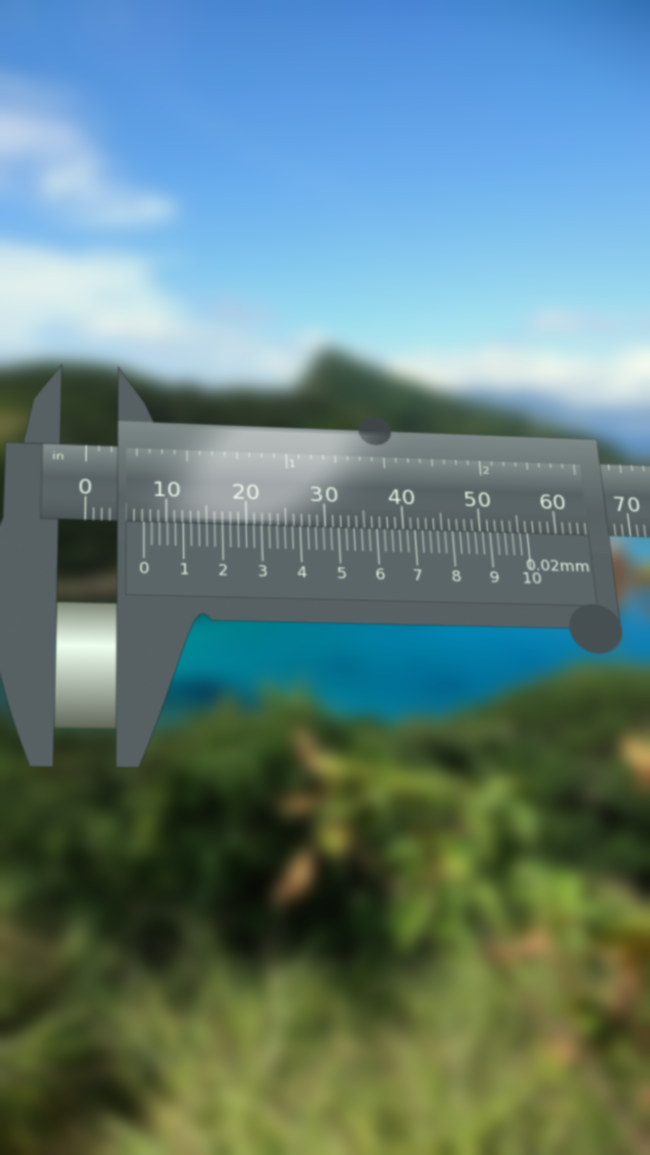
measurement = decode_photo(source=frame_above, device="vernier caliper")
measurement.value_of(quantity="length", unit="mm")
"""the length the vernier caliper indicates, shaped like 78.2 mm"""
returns 7.2 mm
